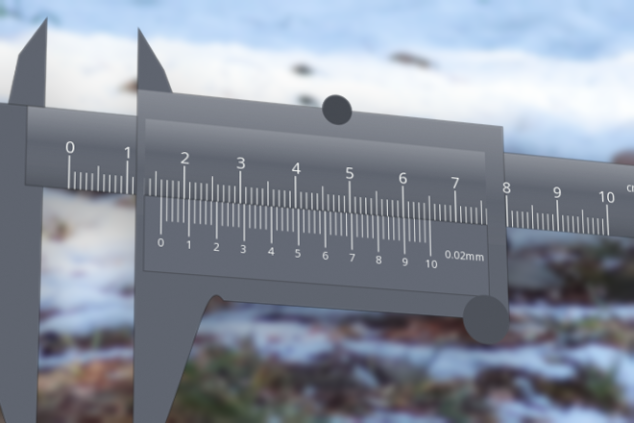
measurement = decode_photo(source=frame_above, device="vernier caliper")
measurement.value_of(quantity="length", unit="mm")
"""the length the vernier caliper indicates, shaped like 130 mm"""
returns 16.0 mm
